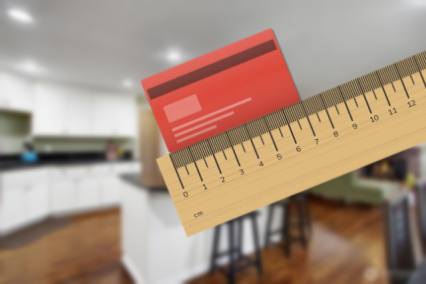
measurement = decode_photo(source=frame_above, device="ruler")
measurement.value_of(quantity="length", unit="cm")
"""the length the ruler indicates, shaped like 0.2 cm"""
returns 7 cm
